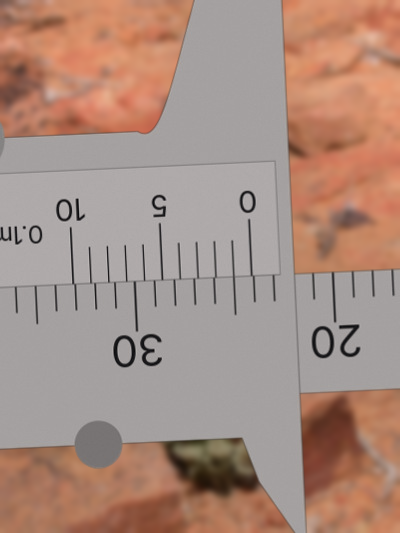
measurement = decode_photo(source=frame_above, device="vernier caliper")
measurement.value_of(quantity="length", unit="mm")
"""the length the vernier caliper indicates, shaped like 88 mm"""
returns 24.1 mm
